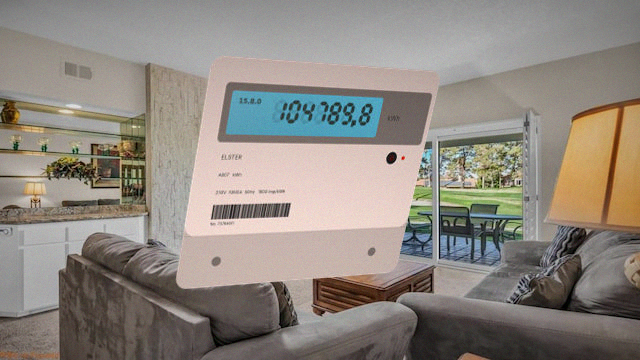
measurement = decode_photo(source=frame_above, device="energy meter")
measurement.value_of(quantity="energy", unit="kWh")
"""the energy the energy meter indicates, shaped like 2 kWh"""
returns 104789.8 kWh
